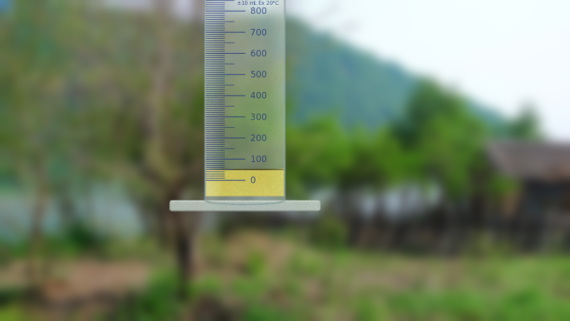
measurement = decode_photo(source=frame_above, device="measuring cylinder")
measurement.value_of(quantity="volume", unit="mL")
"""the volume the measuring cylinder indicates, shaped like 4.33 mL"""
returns 50 mL
